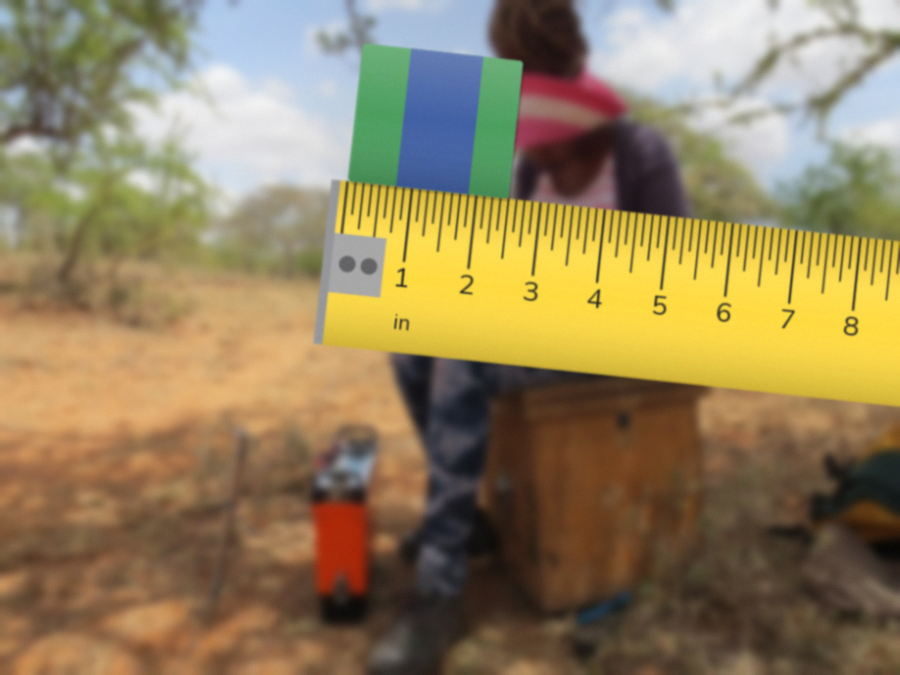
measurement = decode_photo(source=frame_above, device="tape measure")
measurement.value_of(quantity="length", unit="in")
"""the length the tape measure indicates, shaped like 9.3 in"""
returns 2.5 in
